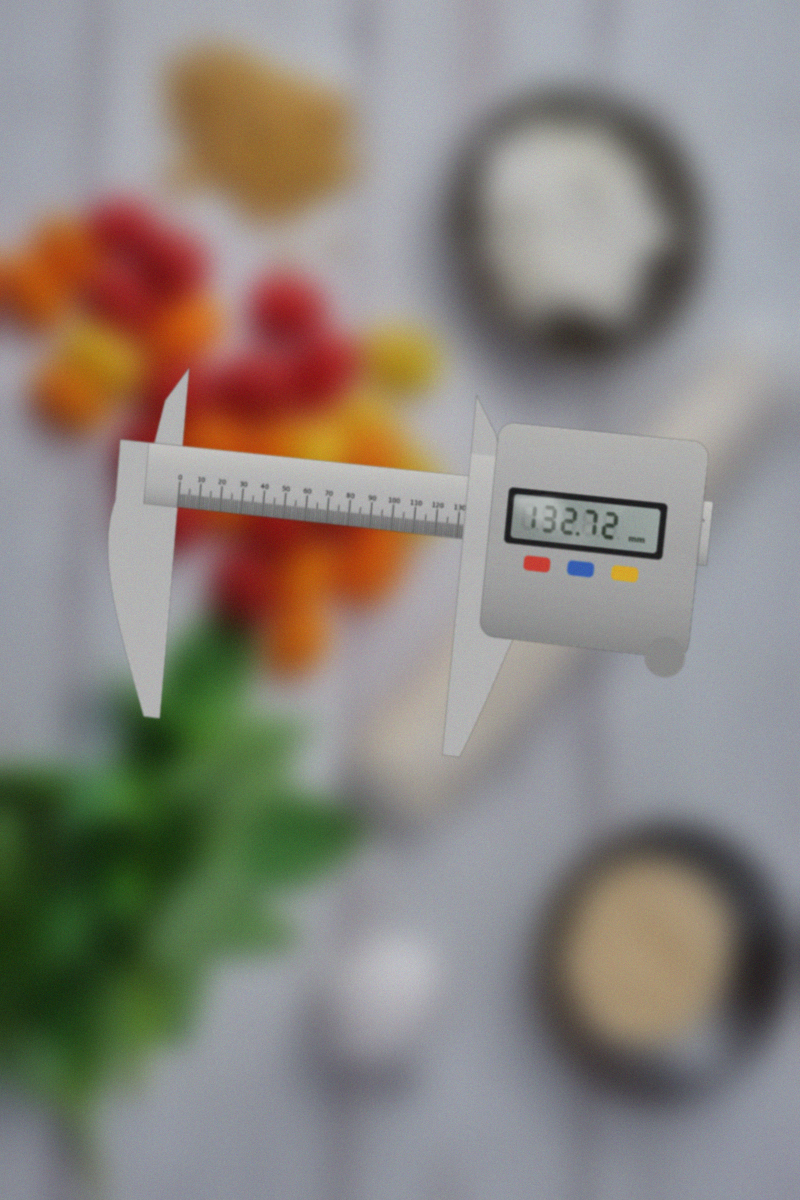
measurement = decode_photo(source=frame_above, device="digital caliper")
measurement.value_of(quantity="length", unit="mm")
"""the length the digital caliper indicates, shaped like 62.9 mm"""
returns 132.72 mm
